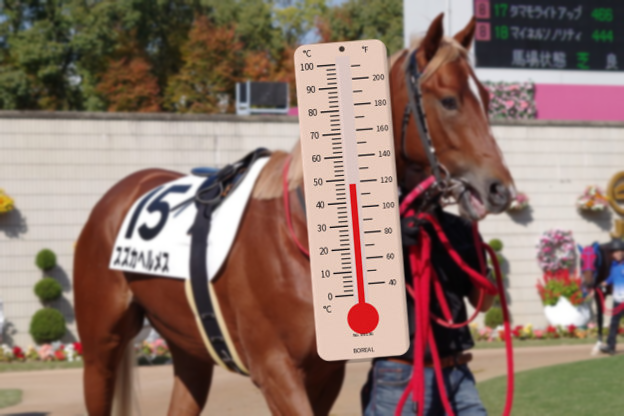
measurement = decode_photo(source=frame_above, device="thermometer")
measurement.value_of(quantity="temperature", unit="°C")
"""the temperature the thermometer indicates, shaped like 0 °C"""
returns 48 °C
